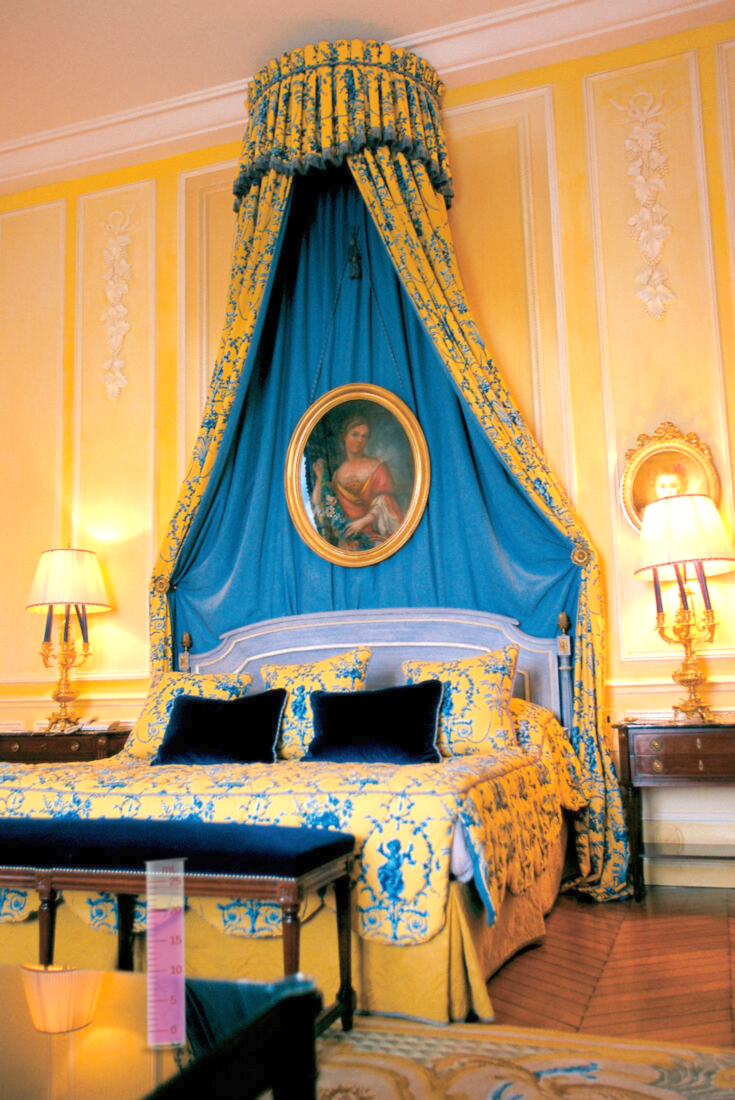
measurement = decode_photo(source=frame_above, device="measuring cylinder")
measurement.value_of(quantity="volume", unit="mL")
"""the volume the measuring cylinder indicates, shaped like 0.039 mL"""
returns 20 mL
